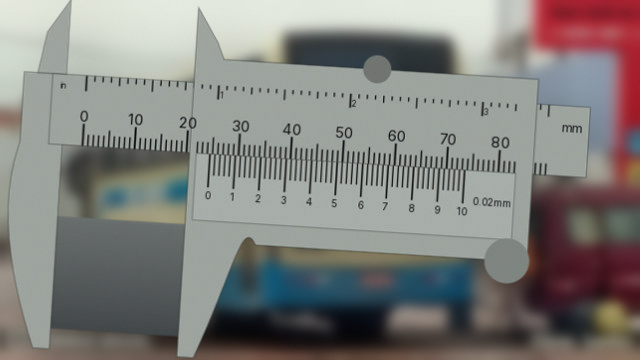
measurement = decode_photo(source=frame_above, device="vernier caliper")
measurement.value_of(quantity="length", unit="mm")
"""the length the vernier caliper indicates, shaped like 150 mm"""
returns 24.5 mm
